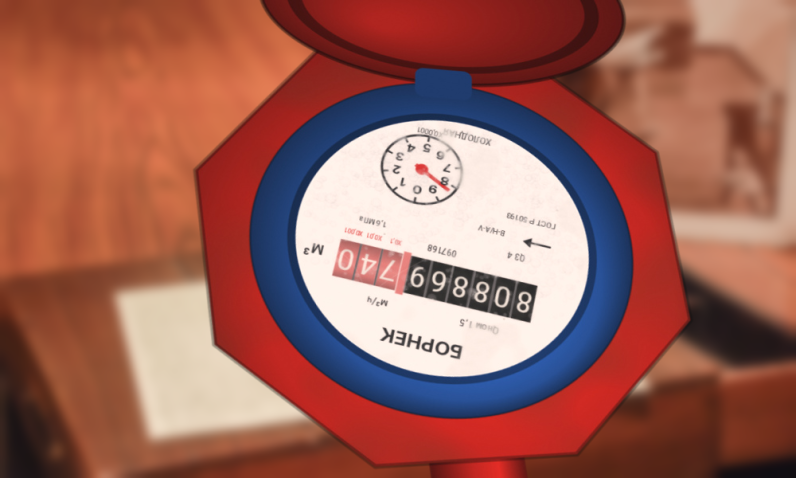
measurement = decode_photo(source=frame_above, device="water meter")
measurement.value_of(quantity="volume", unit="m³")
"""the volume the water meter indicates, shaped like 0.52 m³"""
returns 808869.7408 m³
